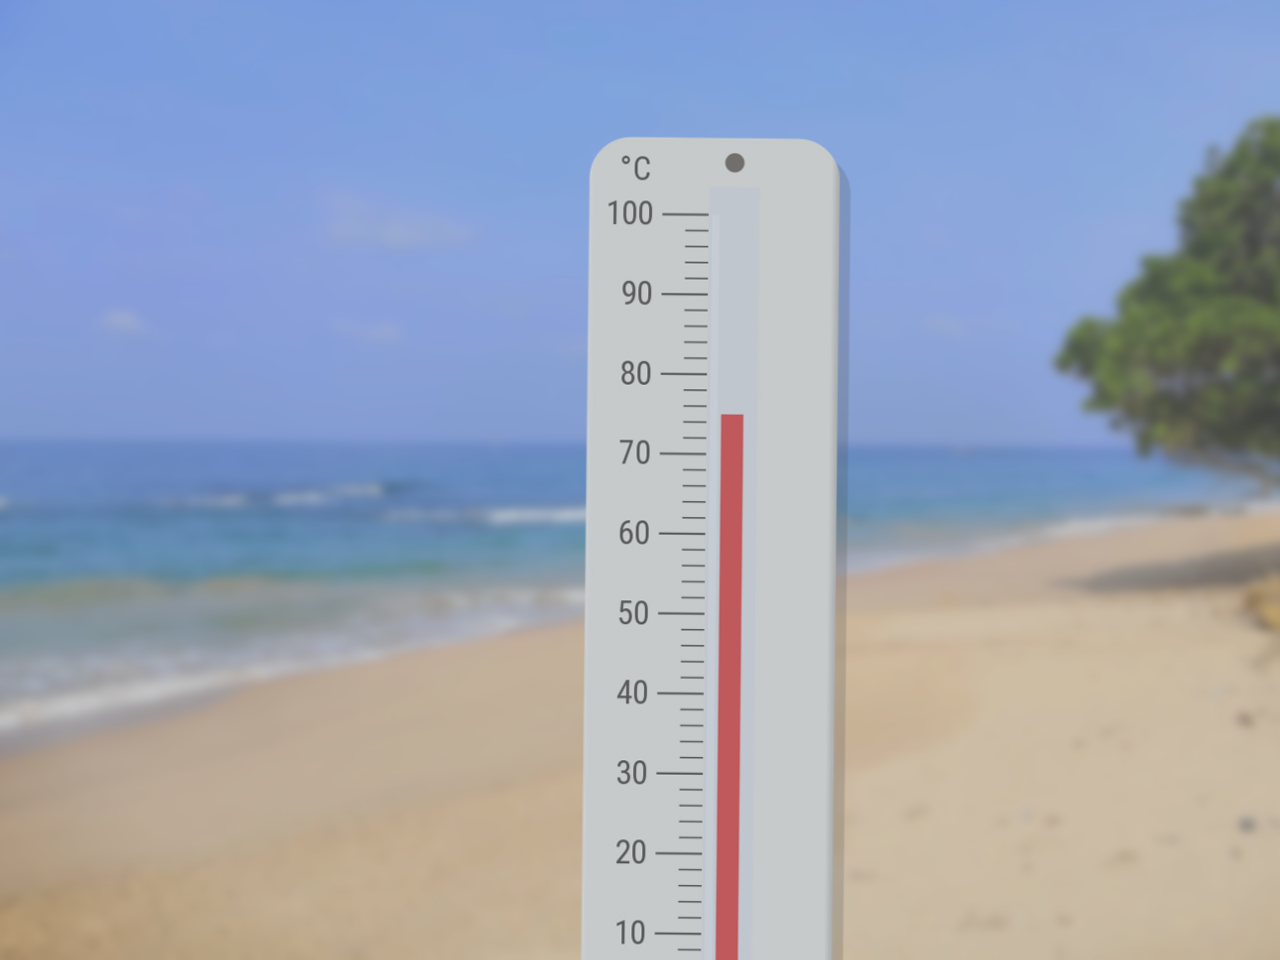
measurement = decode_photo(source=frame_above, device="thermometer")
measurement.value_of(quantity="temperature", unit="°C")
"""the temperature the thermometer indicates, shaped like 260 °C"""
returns 75 °C
